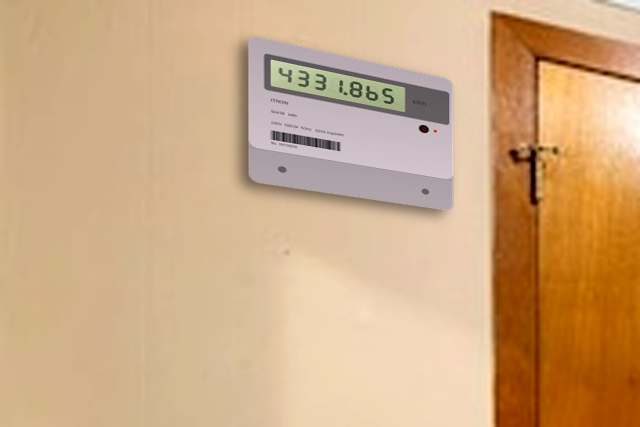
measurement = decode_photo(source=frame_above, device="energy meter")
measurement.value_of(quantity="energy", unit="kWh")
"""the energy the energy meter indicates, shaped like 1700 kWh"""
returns 4331.865 kWh
